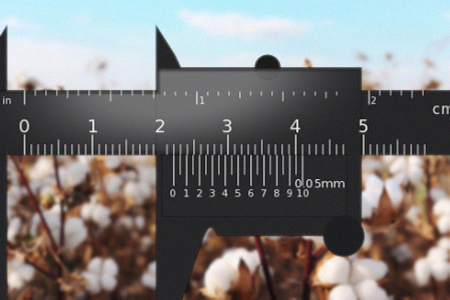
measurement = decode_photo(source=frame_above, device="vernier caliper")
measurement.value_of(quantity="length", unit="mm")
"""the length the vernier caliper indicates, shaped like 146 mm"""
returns 22.0 mm
